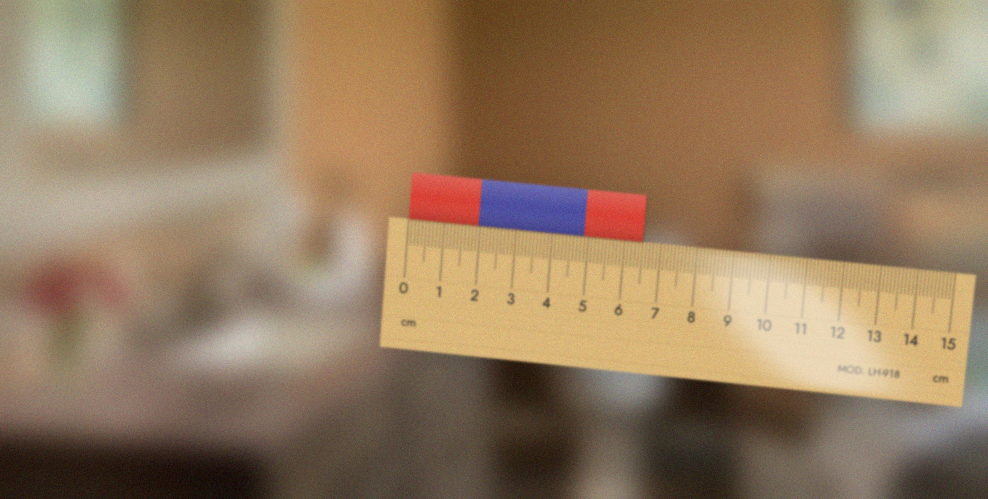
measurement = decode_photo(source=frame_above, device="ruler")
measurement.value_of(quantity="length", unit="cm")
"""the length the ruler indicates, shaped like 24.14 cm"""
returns 6.5 cm
